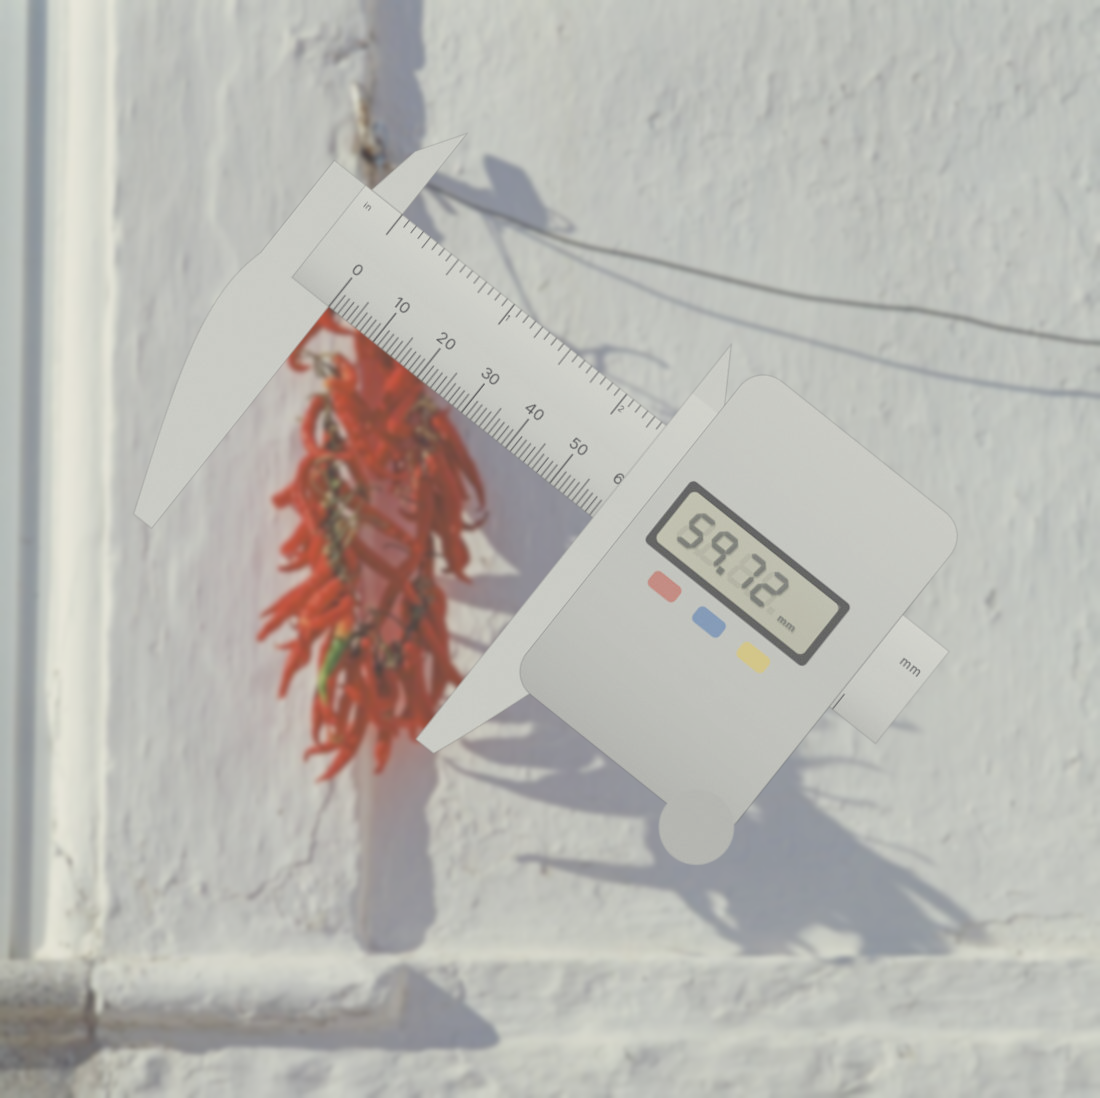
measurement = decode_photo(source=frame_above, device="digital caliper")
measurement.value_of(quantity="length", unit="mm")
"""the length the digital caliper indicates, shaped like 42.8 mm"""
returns 59.72 mm
